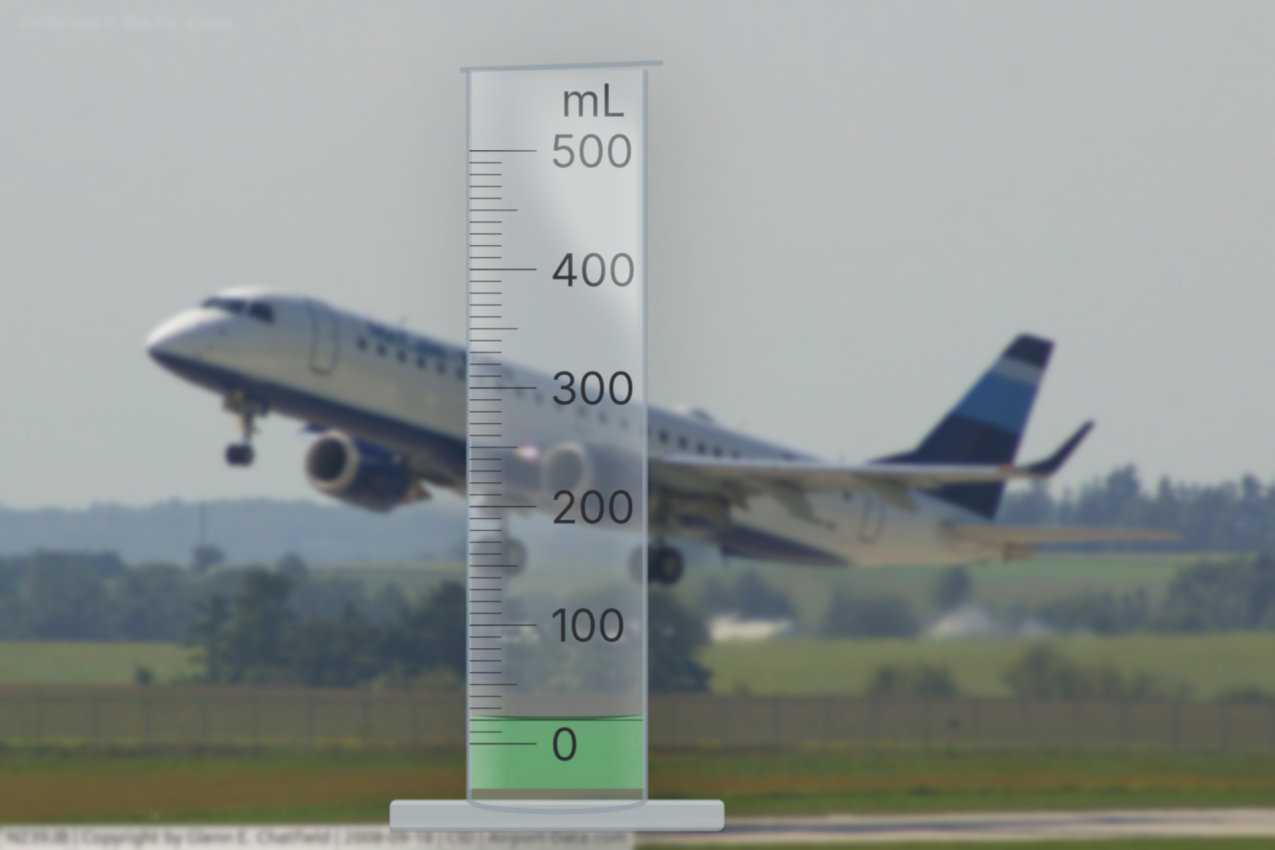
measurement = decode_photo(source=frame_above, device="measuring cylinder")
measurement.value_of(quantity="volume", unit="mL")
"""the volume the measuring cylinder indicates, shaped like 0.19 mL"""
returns 20 mL
